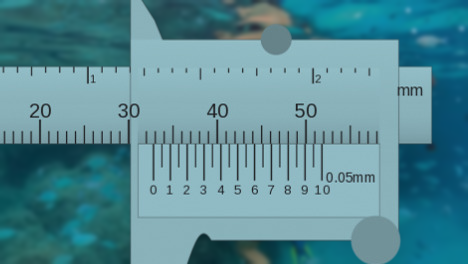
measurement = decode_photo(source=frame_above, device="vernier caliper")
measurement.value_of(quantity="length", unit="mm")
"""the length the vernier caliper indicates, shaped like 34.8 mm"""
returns 32.8 mm
